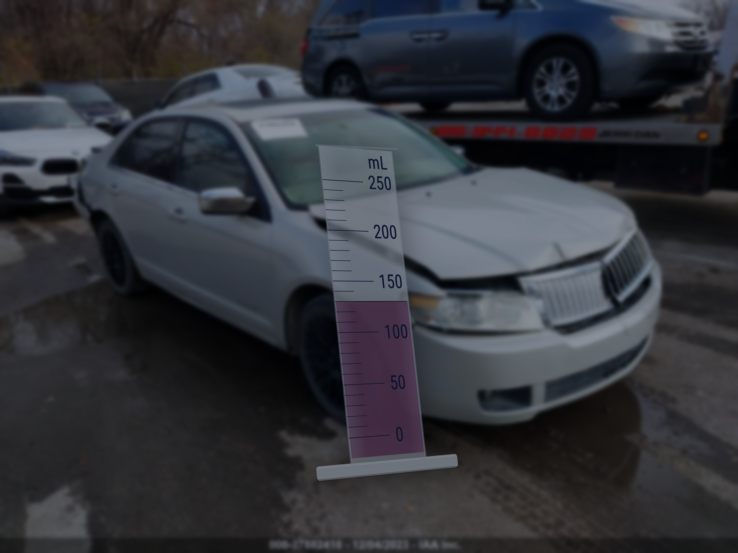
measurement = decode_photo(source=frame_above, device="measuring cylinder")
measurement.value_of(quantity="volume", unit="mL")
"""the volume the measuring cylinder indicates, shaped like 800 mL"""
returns 130 mL
